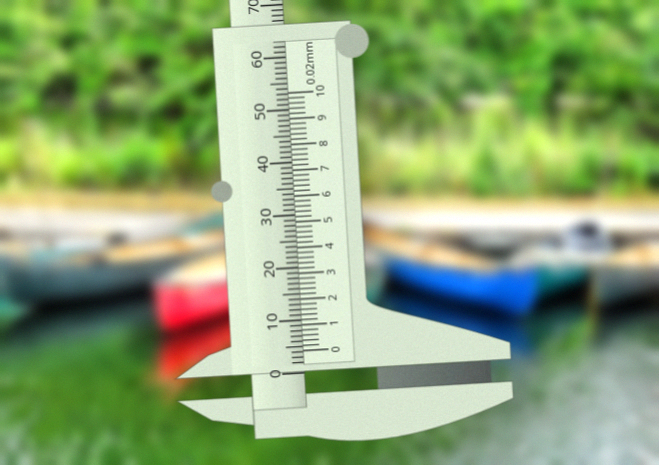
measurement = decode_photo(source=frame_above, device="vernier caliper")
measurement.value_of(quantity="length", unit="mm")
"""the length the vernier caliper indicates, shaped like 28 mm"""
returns 4.2 mm
